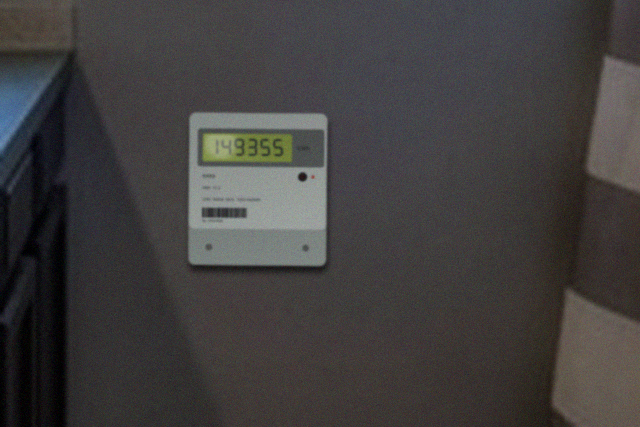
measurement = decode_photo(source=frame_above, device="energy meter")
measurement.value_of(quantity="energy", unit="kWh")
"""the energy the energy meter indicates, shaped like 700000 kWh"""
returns 149355 kWh
